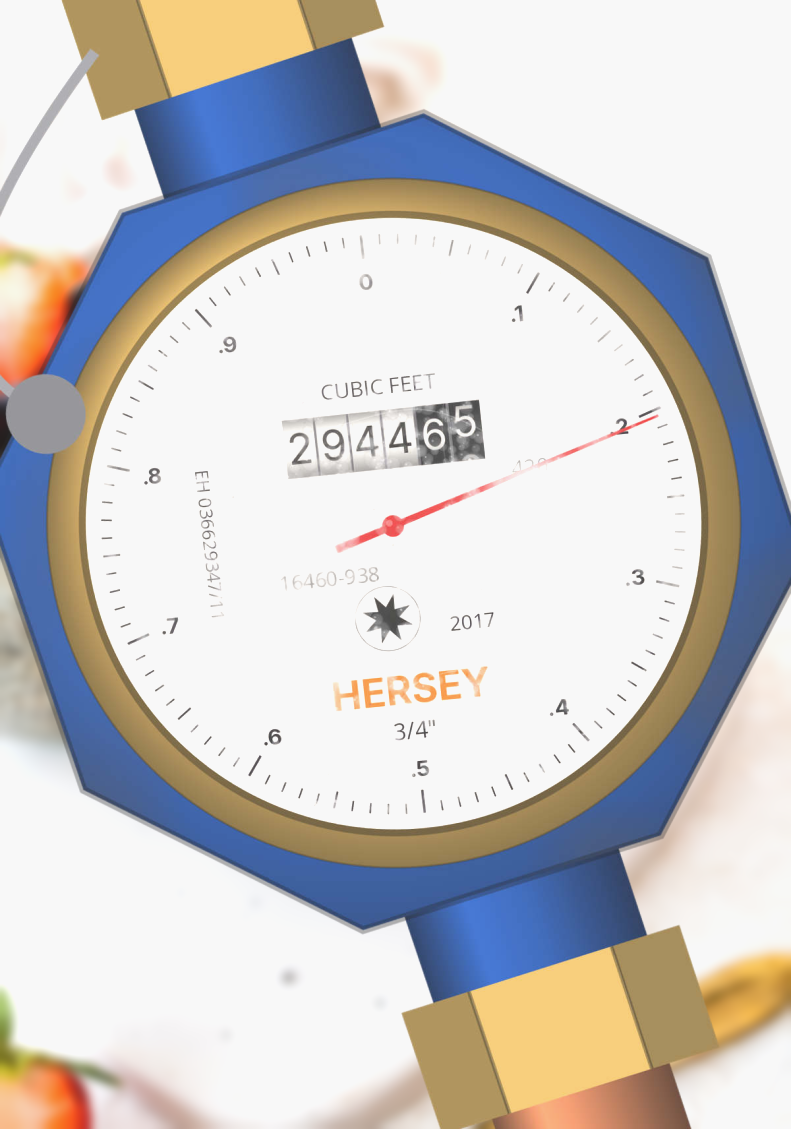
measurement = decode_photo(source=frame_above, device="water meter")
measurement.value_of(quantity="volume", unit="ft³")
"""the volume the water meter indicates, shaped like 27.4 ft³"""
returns 294465.20 ft³
